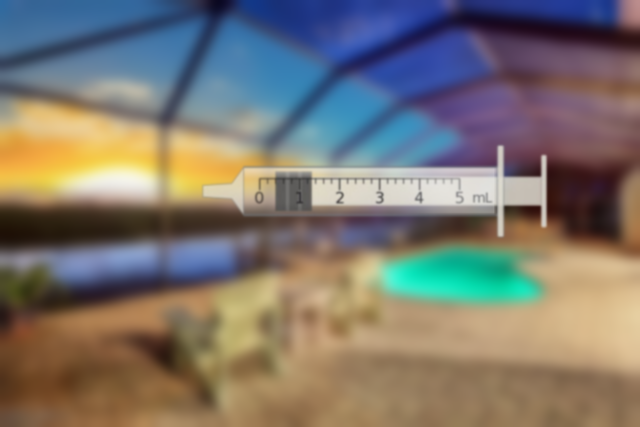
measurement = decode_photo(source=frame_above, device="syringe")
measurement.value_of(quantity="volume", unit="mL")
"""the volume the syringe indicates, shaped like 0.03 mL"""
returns 0.4 mL
